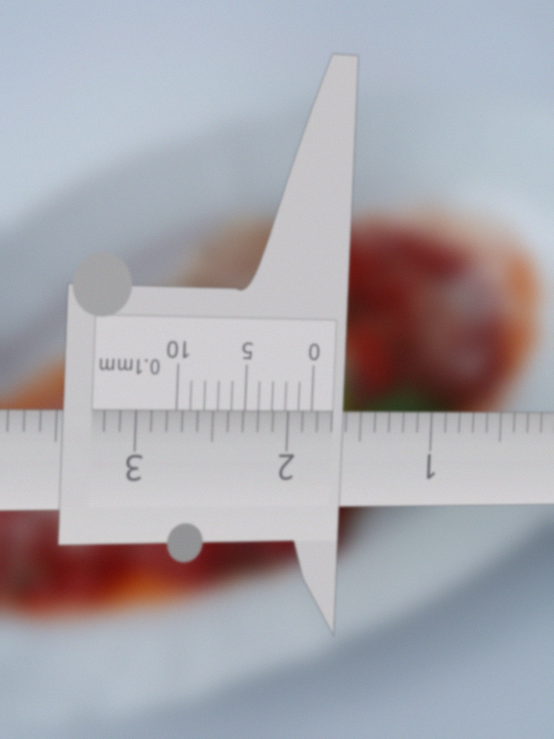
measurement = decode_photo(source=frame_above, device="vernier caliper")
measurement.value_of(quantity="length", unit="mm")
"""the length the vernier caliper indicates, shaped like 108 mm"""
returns 18.4 mm
